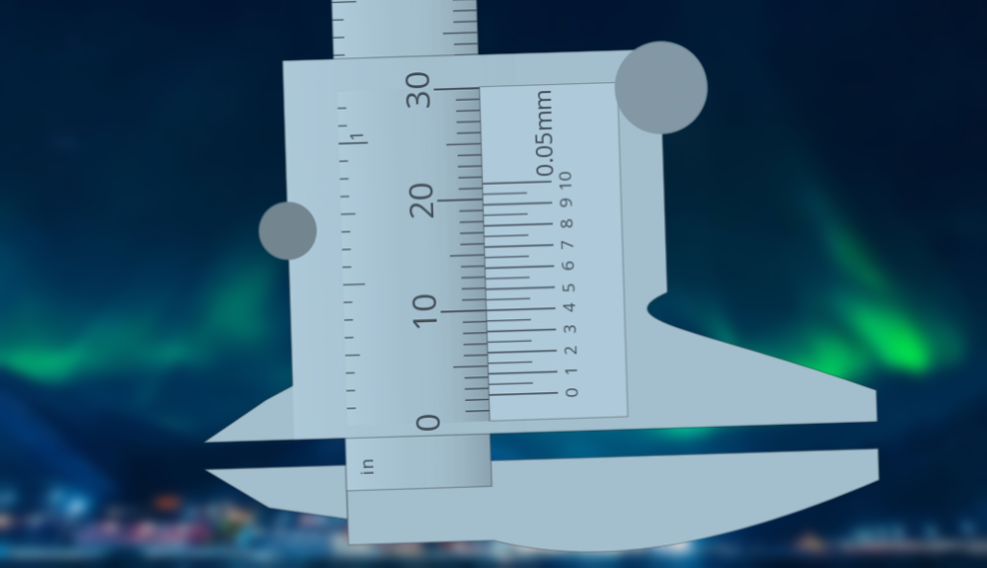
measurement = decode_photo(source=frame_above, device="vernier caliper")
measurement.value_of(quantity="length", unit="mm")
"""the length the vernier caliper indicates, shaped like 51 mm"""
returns 2.4 mm
